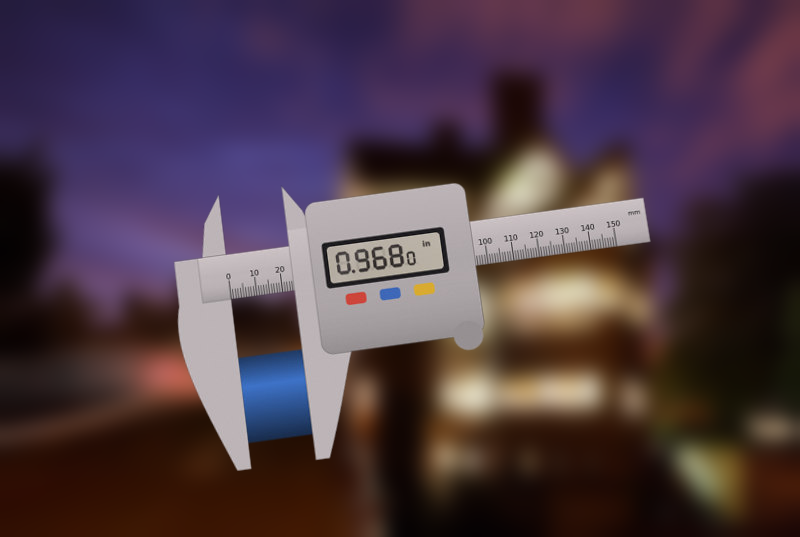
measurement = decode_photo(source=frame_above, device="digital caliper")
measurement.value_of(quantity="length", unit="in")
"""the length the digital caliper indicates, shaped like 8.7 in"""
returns 0.9680 in
